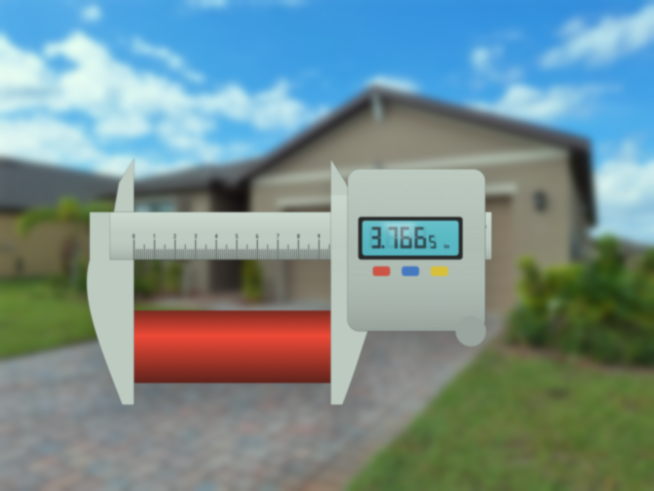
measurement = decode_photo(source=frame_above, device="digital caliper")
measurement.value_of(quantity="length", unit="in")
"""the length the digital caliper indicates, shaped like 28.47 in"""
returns 3.7665 in
